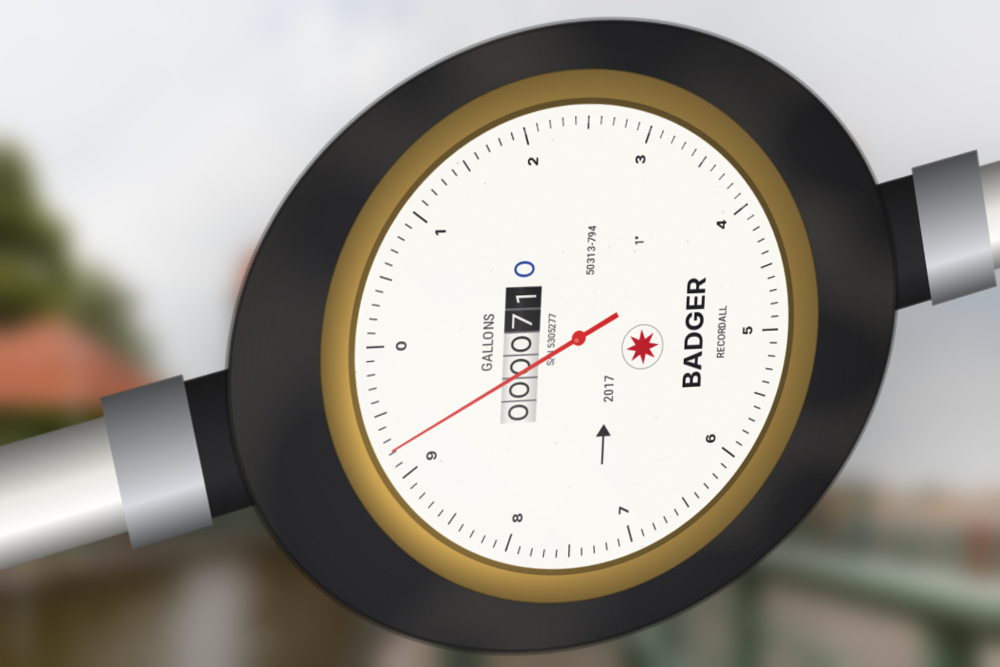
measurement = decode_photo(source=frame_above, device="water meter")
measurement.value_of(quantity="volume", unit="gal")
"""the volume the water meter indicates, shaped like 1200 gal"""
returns 709.2 gal
